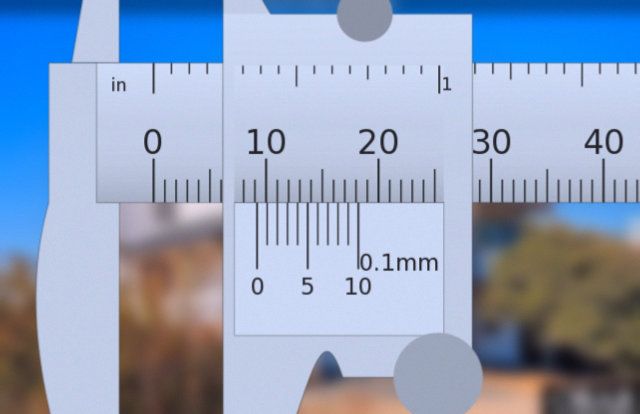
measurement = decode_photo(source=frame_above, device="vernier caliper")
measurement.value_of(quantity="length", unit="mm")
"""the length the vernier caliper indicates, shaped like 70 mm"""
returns 9.2 mm
